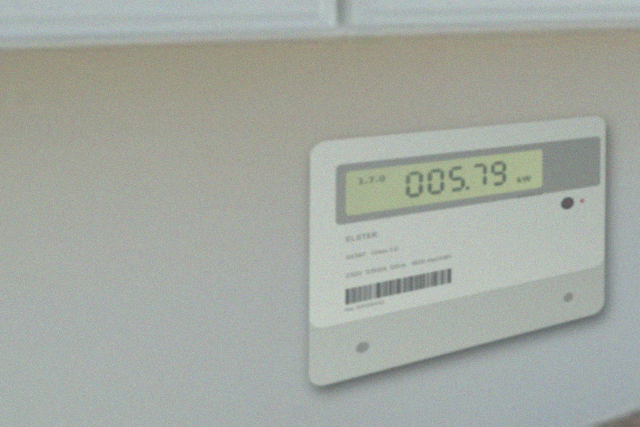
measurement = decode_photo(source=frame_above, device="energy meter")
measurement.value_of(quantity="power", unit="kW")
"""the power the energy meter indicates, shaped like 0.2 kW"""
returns 5.79 kW
